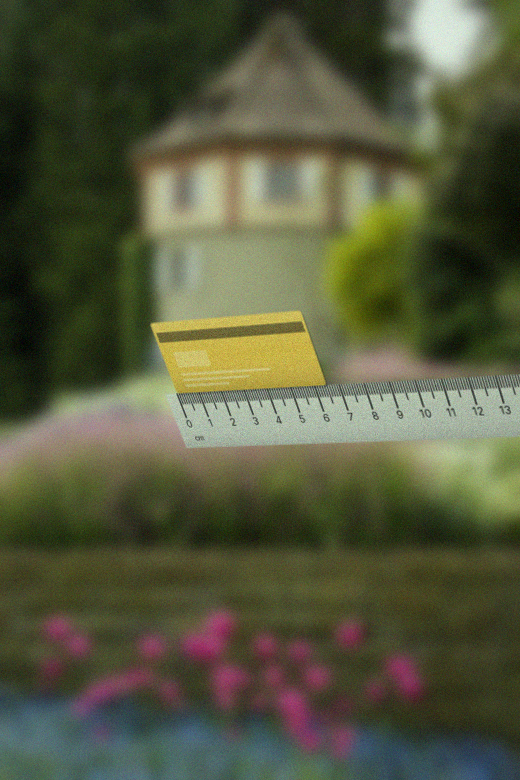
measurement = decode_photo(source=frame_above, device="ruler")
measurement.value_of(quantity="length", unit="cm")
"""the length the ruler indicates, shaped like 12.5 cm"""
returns 6.5 cm
